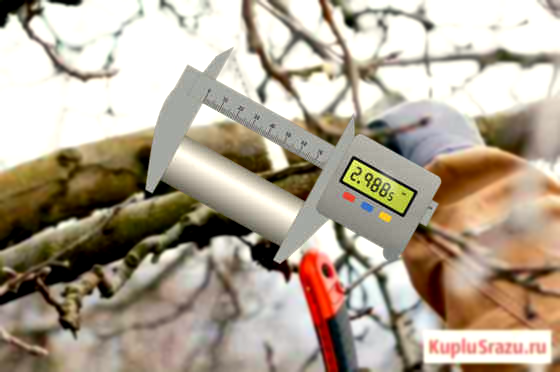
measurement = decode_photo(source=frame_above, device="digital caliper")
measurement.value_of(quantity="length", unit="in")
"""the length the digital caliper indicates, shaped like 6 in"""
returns 2.9885 in
